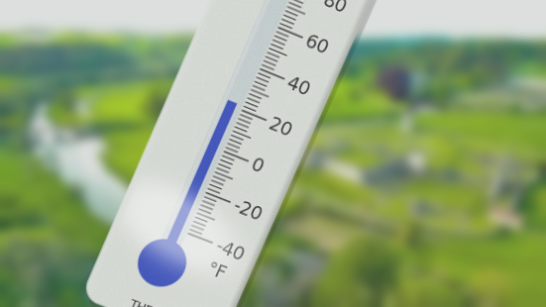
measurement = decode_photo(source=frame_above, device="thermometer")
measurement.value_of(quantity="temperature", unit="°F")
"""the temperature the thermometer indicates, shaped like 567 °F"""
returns 22 °F
